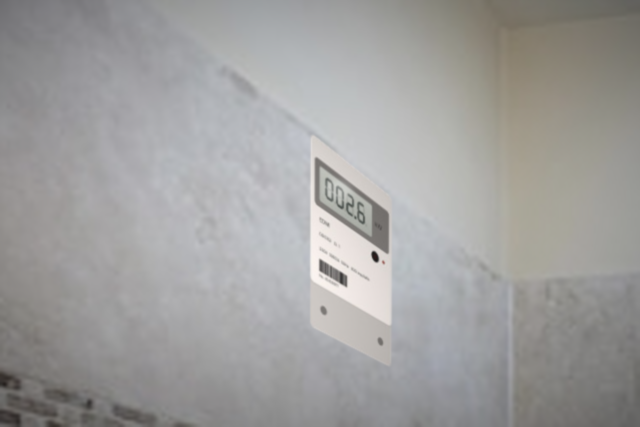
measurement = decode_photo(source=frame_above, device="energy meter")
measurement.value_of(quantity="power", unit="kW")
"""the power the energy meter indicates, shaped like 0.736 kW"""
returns 2.6 kW
